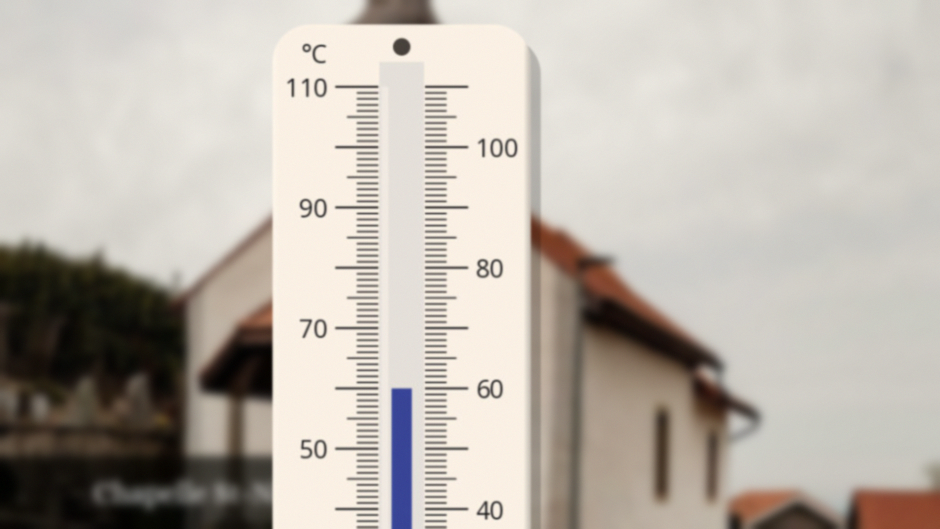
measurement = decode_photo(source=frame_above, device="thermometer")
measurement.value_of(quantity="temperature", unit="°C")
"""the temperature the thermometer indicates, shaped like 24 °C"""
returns 60 °C
